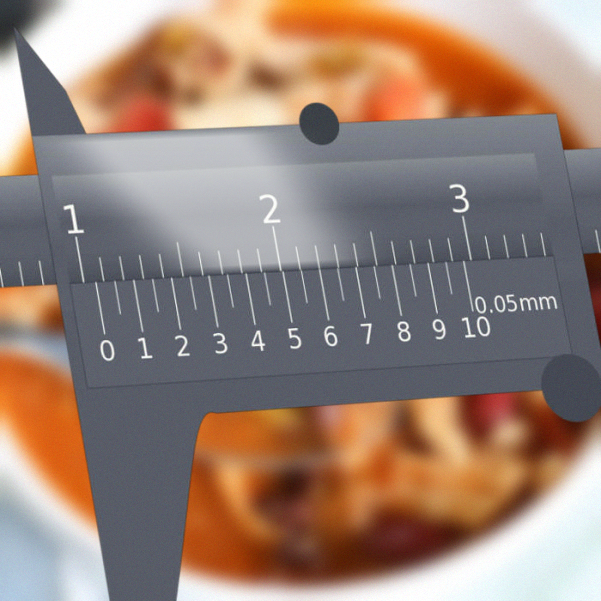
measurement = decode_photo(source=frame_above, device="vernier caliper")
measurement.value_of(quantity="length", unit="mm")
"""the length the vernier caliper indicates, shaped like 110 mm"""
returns 10.6 mm
